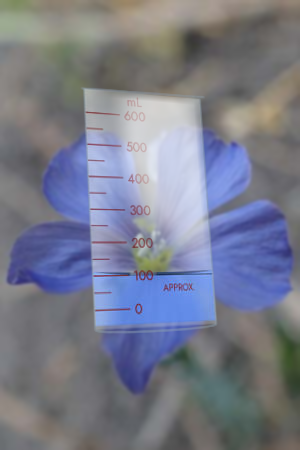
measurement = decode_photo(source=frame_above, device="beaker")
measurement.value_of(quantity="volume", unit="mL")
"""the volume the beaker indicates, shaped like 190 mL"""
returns 100 mL
